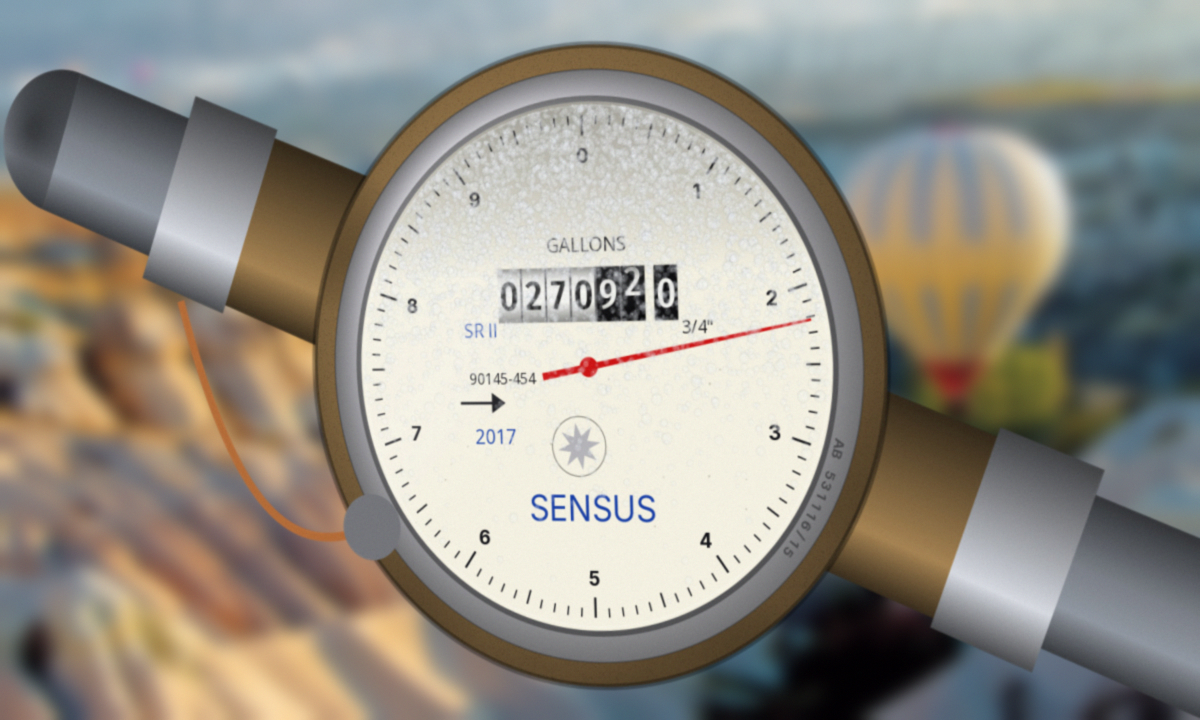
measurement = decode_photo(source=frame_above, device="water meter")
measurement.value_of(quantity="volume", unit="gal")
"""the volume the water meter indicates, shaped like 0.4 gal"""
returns 270922.2 gal
